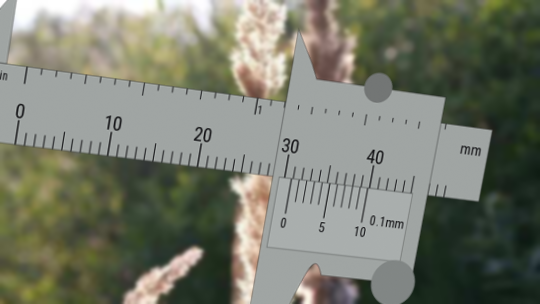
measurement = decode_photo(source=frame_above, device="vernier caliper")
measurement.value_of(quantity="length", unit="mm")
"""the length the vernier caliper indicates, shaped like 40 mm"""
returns 30.8 mm
